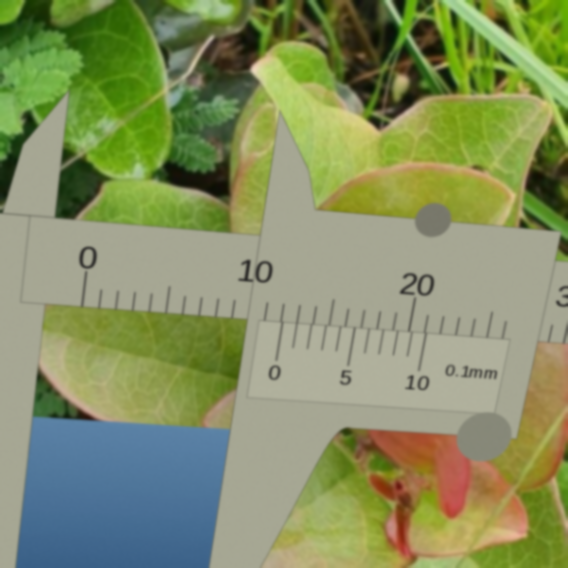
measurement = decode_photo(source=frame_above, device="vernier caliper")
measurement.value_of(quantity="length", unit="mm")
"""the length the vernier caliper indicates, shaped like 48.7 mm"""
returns 12.1 mm
